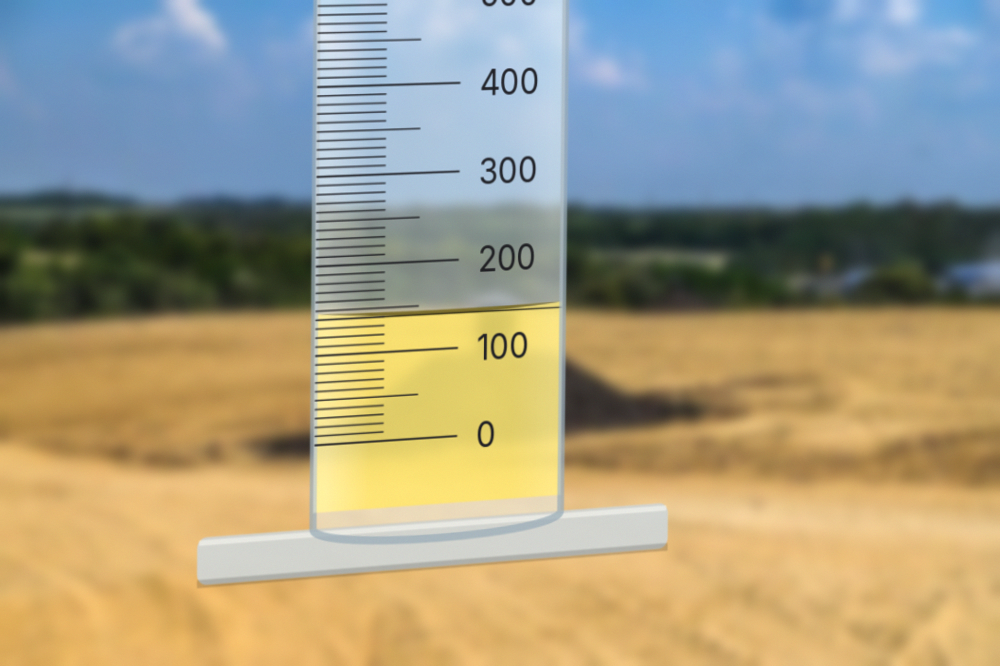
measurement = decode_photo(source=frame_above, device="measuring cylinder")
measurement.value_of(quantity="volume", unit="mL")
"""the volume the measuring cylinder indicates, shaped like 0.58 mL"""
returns 140 mL
